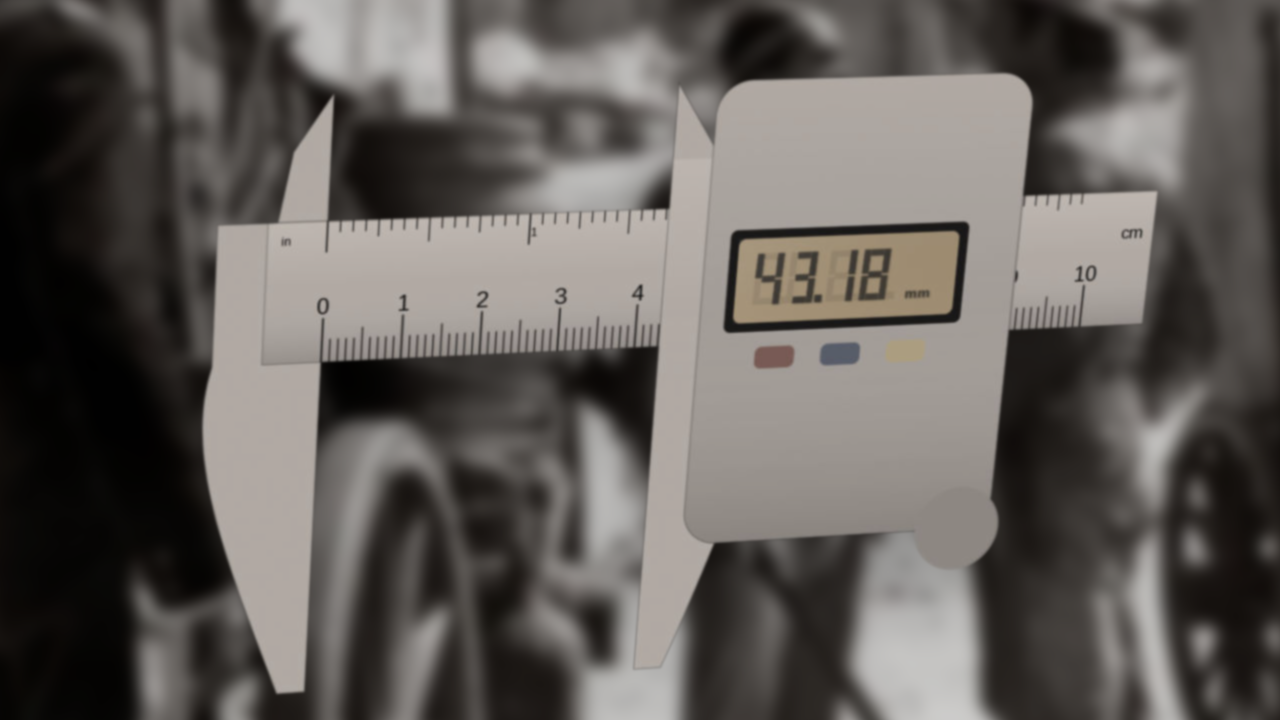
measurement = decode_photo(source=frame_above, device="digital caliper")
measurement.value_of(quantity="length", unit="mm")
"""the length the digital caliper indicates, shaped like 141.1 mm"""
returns 43.18 mm
